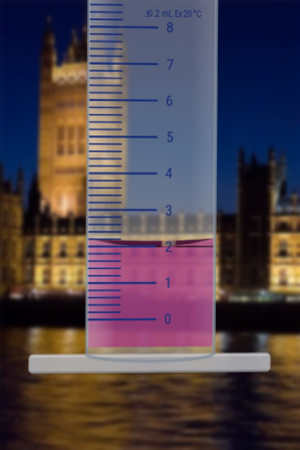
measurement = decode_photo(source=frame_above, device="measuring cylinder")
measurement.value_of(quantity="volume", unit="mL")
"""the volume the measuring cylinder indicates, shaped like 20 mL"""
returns 2 mL
